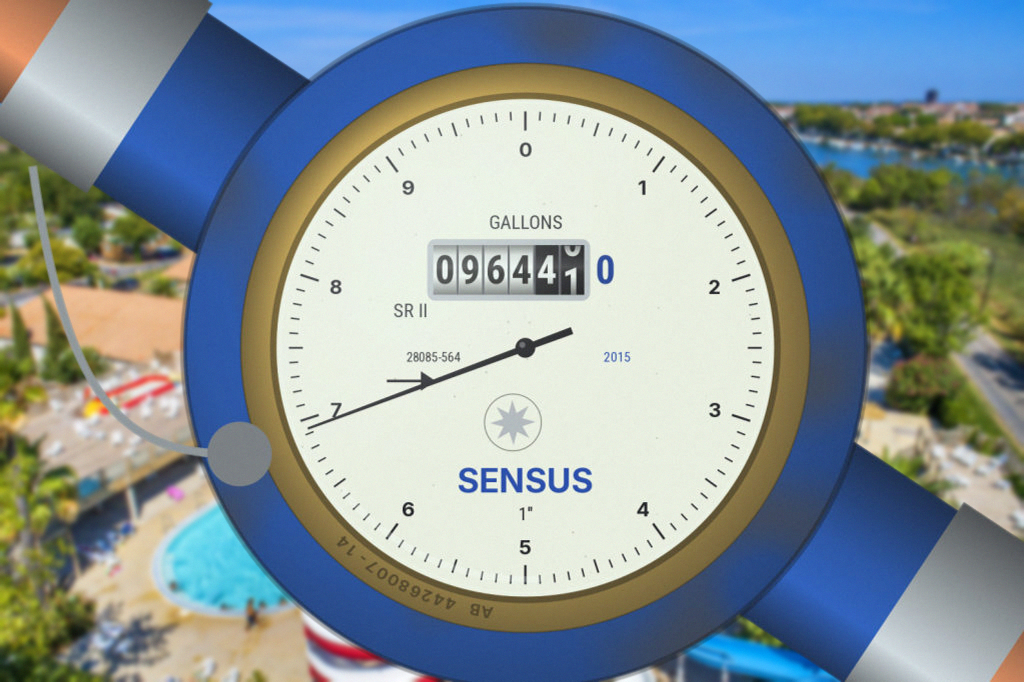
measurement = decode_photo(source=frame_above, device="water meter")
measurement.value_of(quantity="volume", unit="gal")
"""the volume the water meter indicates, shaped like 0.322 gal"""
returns 964406.9 gal
